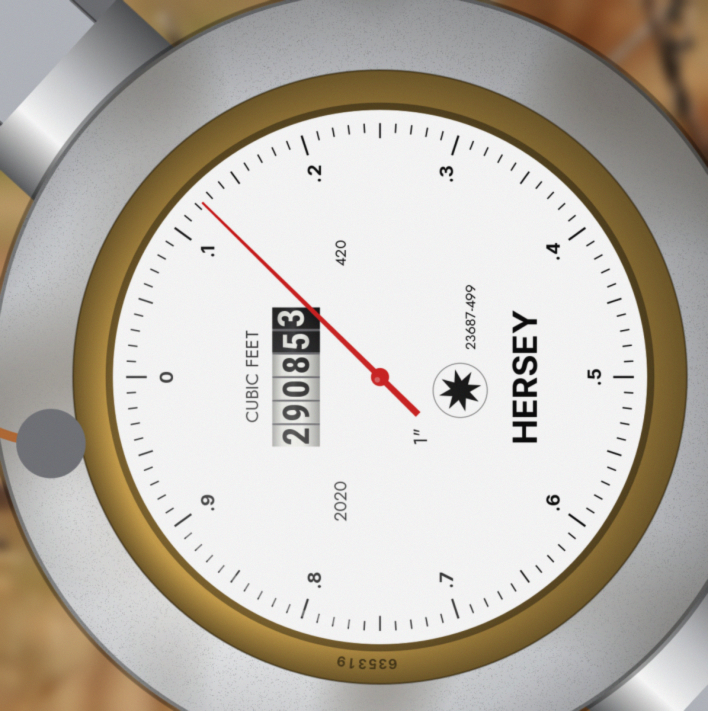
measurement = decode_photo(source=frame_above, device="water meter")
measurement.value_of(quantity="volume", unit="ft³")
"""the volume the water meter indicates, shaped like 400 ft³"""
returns 290853.12 ft³
